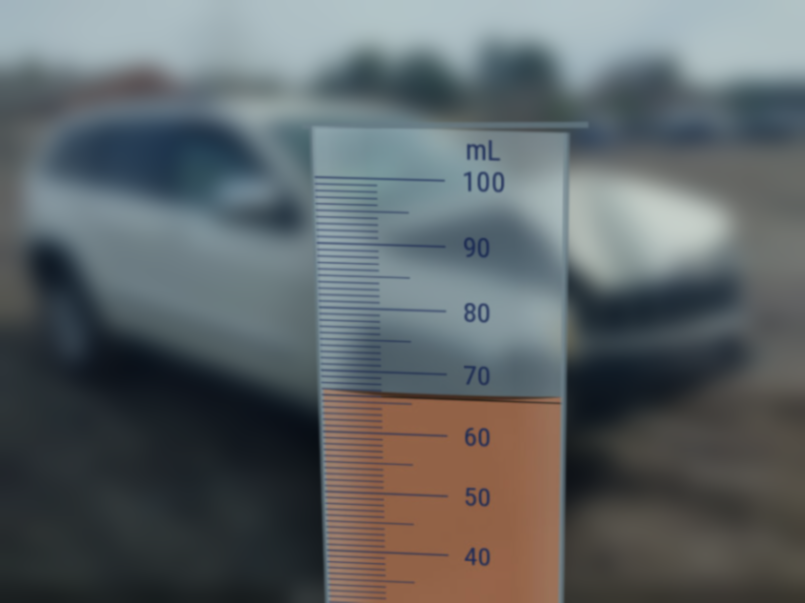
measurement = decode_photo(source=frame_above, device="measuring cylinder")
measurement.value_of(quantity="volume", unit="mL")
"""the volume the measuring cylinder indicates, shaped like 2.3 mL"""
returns 66 mL
